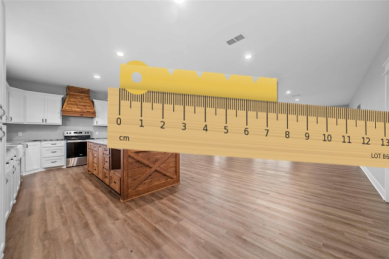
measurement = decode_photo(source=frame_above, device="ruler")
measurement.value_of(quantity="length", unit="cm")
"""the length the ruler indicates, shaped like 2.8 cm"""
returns 7.5 cm
